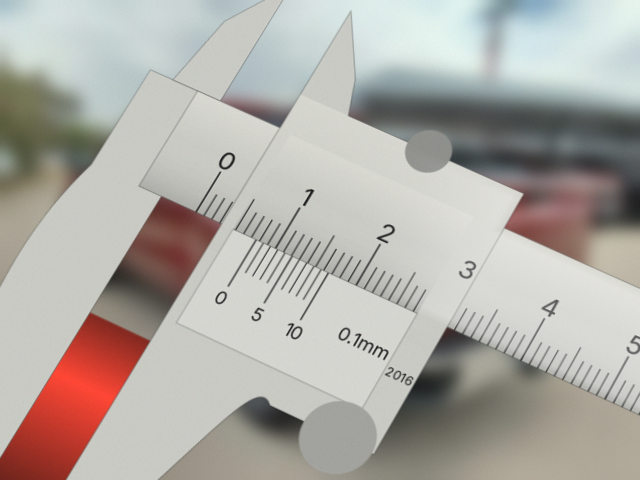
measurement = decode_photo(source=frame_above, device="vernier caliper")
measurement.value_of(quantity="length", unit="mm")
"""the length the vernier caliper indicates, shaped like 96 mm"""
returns 7.6 mm
